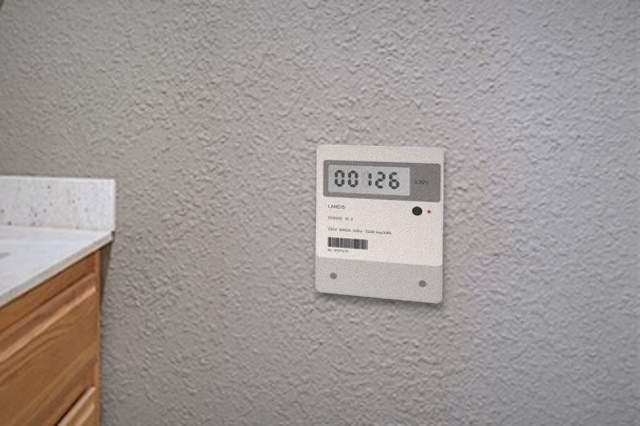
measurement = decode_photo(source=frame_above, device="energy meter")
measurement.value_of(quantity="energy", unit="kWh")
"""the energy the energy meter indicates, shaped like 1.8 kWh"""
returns 126 kWh
